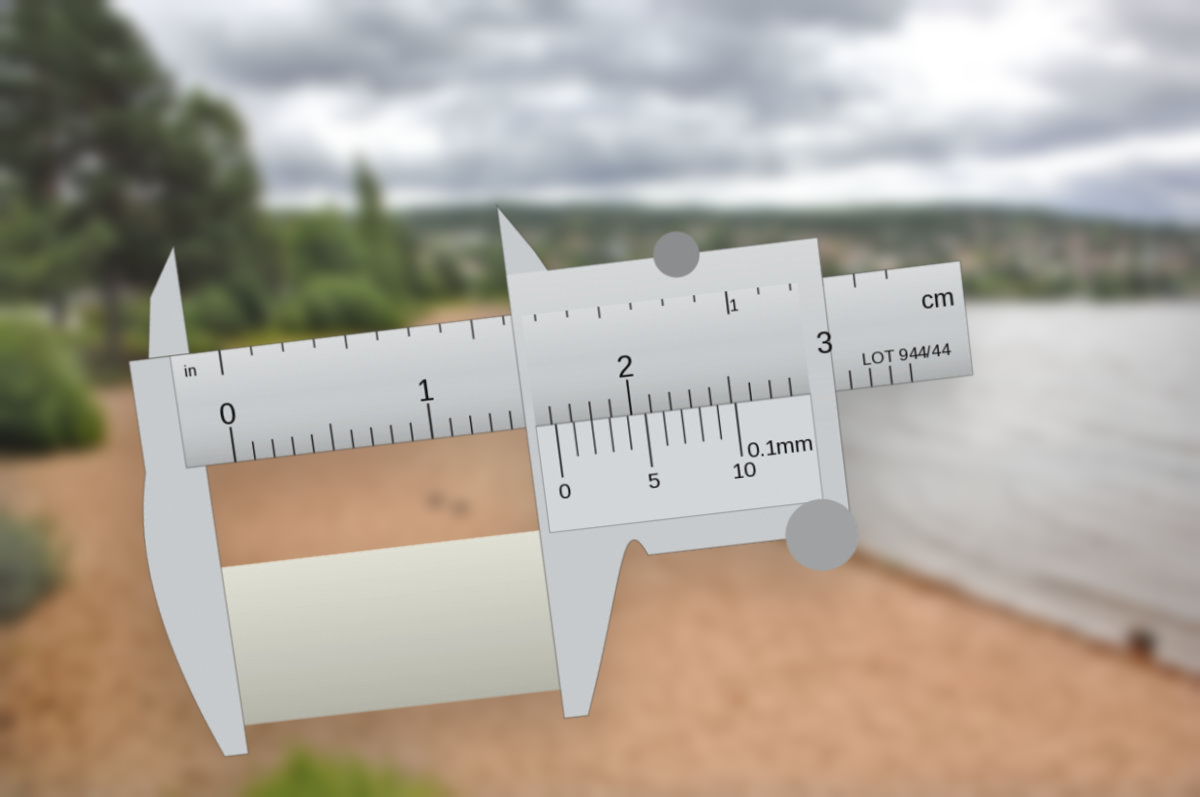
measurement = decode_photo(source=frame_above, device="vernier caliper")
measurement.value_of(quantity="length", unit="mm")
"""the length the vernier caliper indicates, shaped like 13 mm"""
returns 16.2 mm
